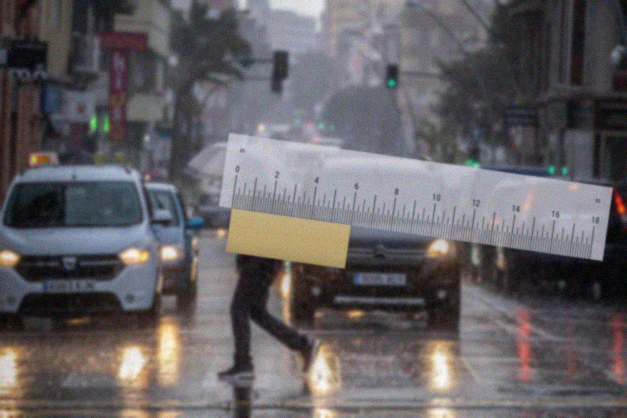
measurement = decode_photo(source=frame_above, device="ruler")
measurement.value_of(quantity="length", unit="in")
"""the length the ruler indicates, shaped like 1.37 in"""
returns 6 in
